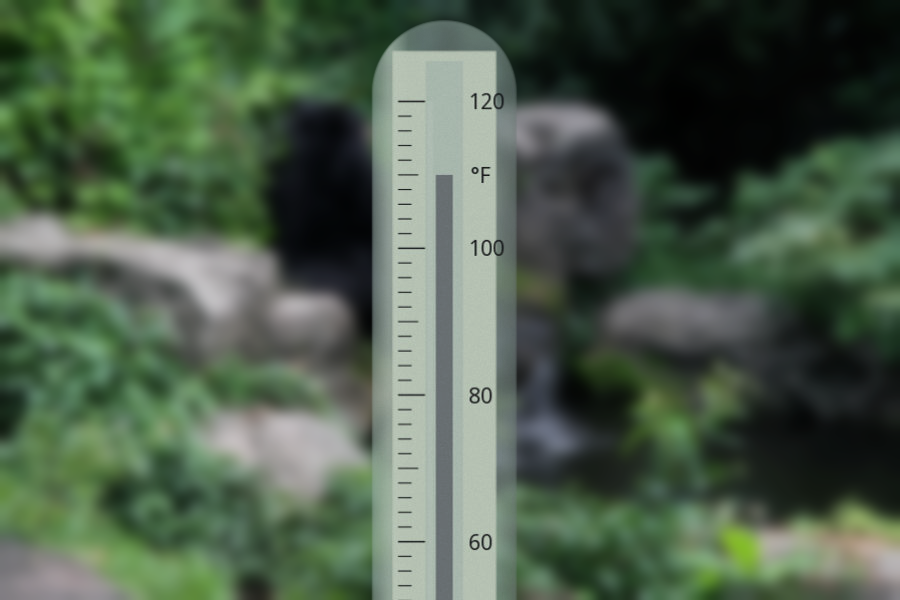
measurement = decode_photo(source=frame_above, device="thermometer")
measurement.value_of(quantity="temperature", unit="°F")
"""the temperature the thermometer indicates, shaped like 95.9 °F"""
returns 110 °F
